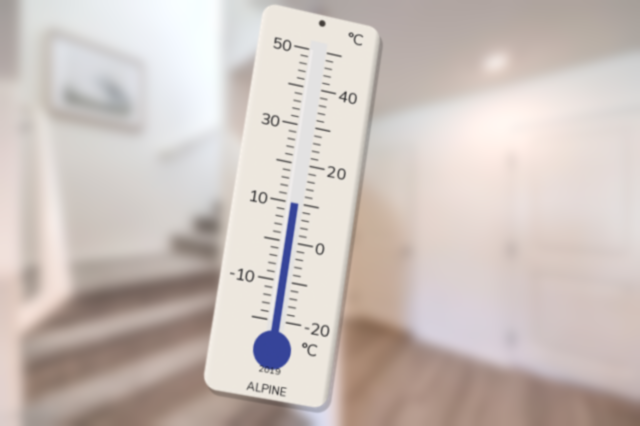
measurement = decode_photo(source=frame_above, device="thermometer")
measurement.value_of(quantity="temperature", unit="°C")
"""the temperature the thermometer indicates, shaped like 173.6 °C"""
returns 10 °C
